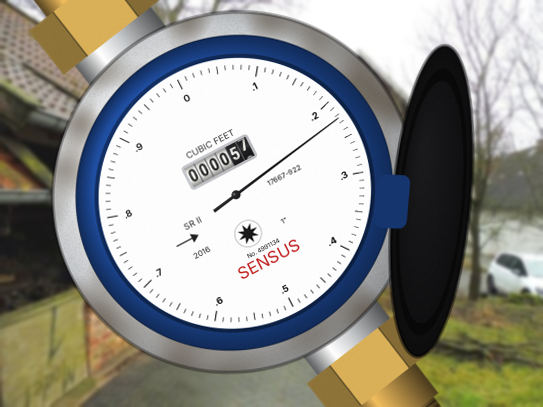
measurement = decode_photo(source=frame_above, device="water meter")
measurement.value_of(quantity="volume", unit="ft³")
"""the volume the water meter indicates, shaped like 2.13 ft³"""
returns 57.22 ft³
